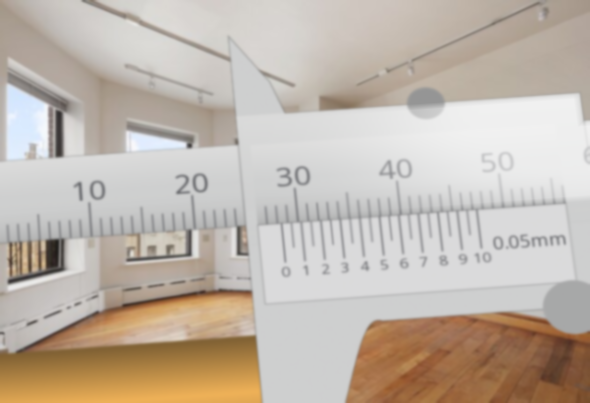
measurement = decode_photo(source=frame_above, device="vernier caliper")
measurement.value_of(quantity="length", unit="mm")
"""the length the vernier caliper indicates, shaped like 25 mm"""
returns 28.4 mm
